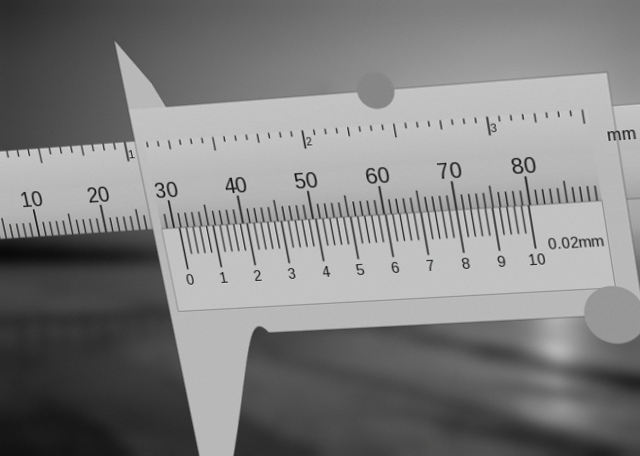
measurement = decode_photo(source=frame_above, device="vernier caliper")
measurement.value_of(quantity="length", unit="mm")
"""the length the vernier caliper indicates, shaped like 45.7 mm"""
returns 30.8 mm
